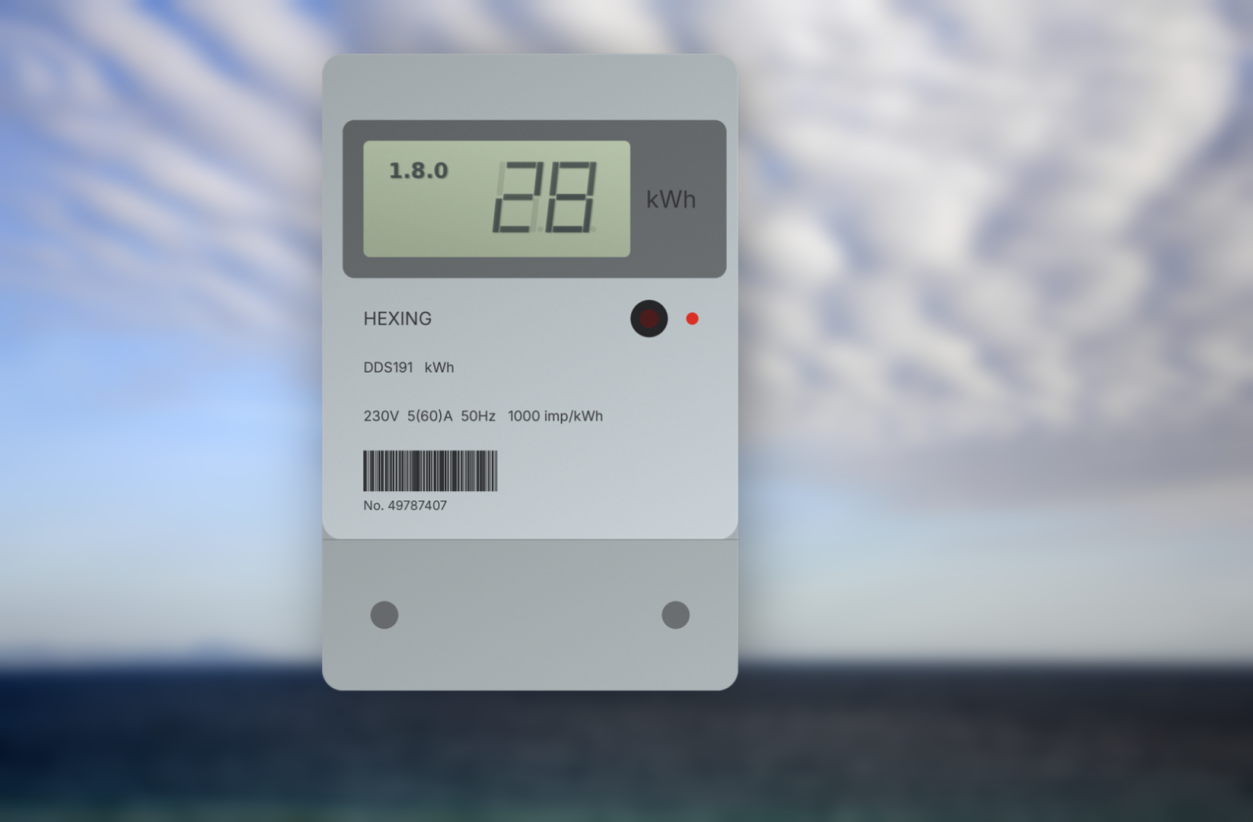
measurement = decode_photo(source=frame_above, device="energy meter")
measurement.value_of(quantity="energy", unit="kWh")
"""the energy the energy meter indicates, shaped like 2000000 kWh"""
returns 28 kWh
